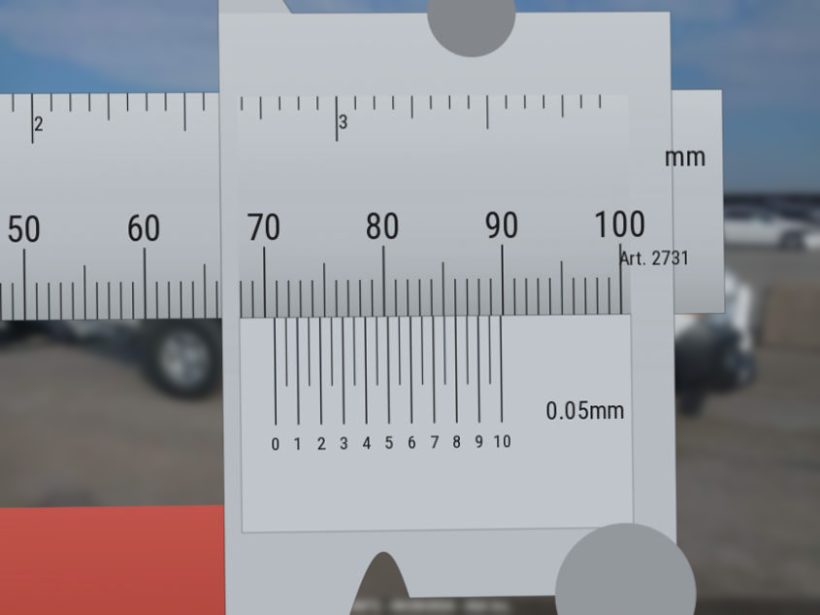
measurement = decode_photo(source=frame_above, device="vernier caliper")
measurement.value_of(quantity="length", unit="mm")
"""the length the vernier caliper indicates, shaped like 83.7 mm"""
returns 70.8 mm
